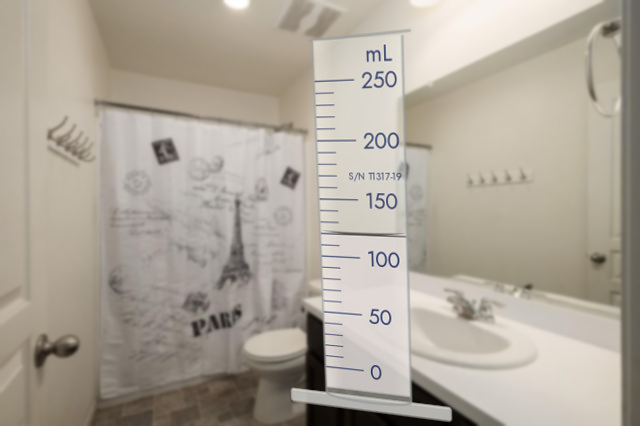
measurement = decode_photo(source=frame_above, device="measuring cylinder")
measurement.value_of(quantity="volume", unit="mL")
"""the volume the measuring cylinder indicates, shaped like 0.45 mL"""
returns 120 mL
